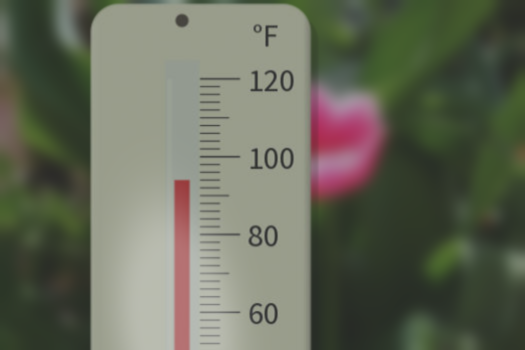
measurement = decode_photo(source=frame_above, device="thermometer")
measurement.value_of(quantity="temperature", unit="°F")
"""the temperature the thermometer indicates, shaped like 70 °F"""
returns 94 °F
